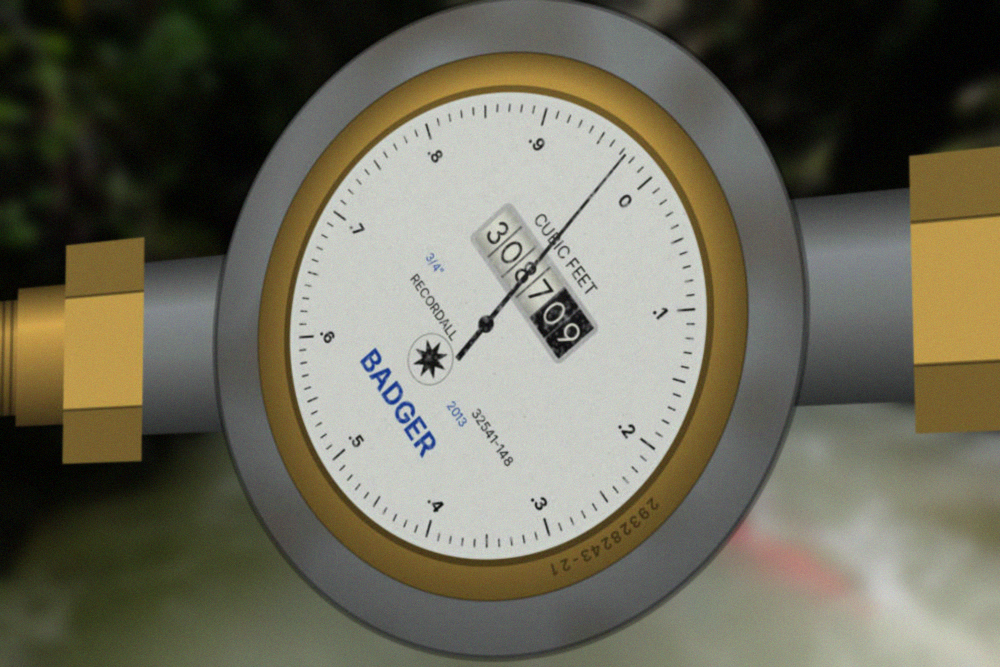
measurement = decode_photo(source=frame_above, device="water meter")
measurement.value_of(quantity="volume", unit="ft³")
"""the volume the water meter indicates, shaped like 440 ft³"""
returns 308708.97 ft³
